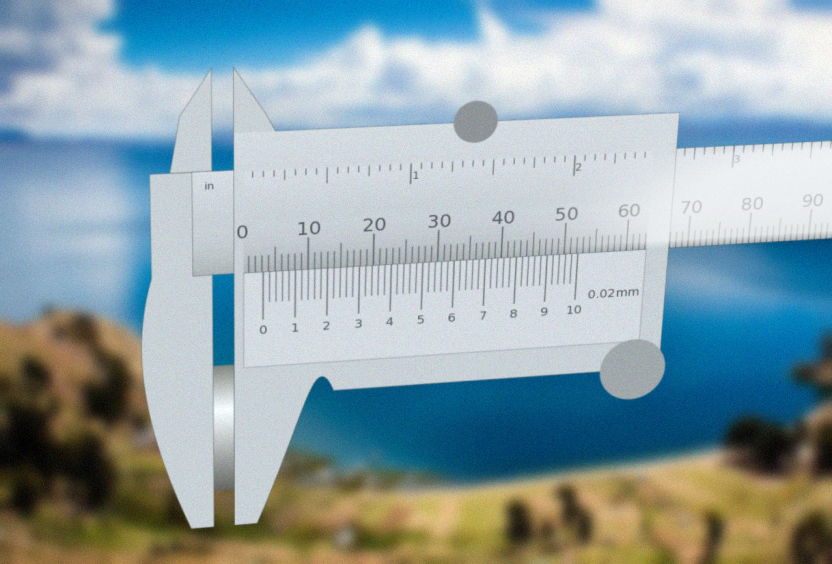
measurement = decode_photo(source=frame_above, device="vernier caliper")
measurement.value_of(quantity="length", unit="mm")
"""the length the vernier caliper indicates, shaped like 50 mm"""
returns 3.2 mm
